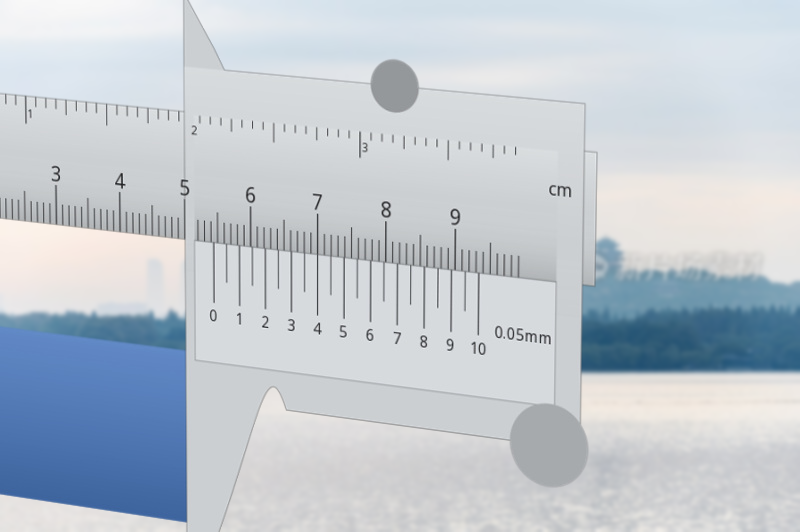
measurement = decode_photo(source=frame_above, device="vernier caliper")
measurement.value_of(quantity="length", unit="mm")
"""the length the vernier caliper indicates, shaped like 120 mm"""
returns 54.4 mm
